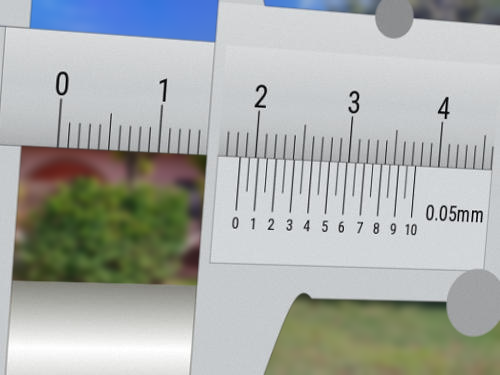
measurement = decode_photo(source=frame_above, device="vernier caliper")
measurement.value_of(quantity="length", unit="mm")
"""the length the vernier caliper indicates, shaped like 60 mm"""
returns 18.4 mm
